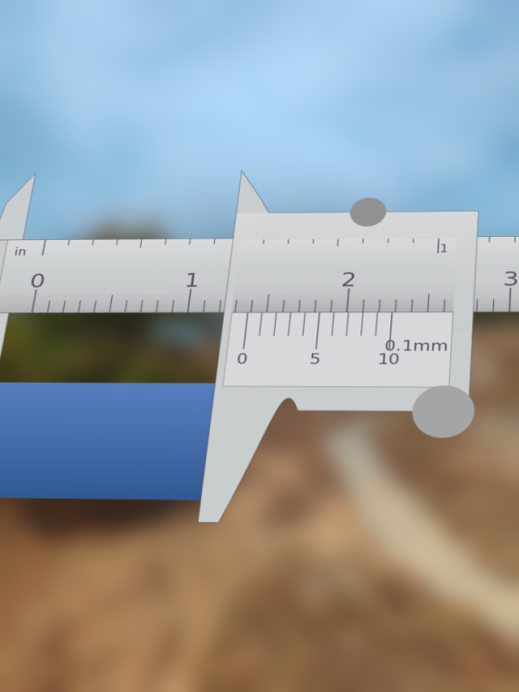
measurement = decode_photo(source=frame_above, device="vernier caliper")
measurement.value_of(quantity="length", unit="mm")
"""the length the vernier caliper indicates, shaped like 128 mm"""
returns 13.8 mm
